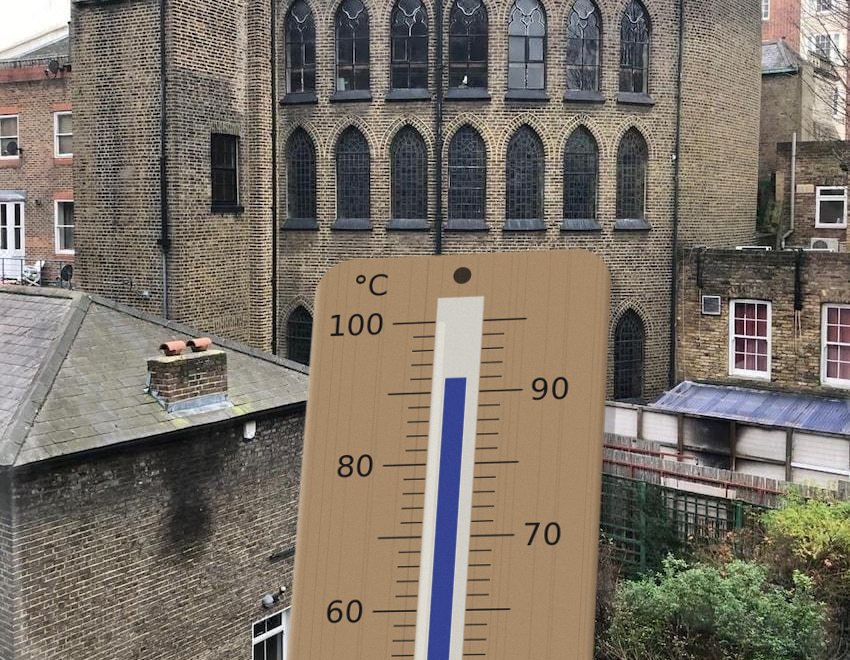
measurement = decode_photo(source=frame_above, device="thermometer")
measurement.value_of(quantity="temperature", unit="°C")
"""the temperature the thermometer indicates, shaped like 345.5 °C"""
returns 92 °C
